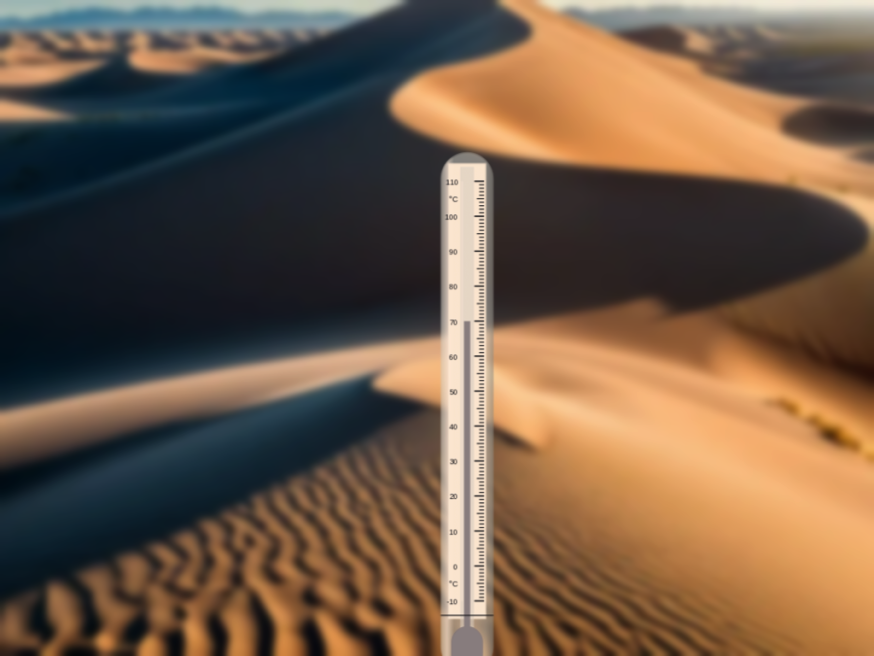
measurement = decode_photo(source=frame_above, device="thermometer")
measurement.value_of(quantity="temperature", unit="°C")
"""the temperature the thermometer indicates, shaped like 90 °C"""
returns 70 °C
